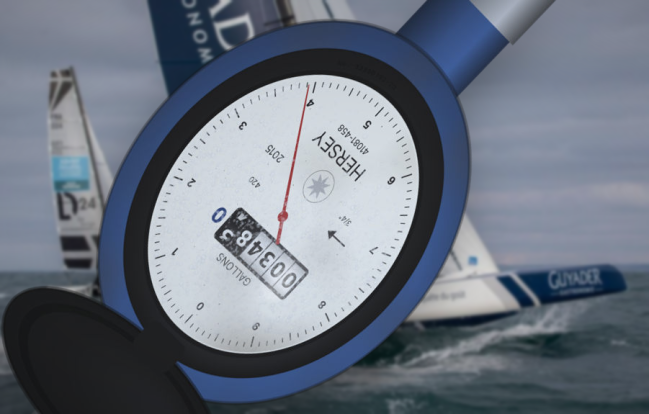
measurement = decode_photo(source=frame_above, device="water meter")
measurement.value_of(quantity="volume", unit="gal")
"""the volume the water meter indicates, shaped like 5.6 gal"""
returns 34833.9 gal
